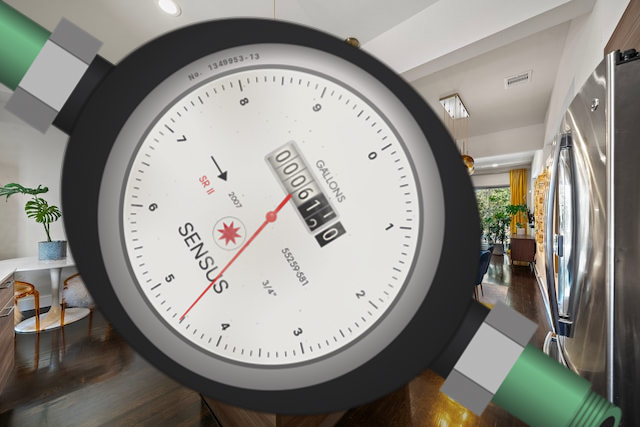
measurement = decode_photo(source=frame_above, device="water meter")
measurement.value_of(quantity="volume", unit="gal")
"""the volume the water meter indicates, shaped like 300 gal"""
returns 6114.5 gal
